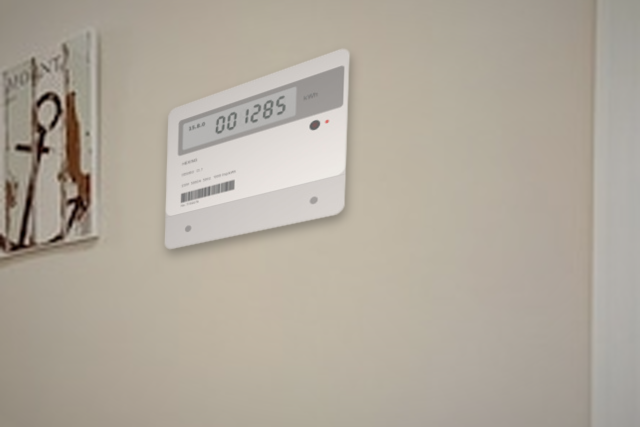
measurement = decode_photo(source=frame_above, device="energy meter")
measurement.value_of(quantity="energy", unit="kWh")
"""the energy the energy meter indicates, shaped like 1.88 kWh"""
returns 1285 kWh
